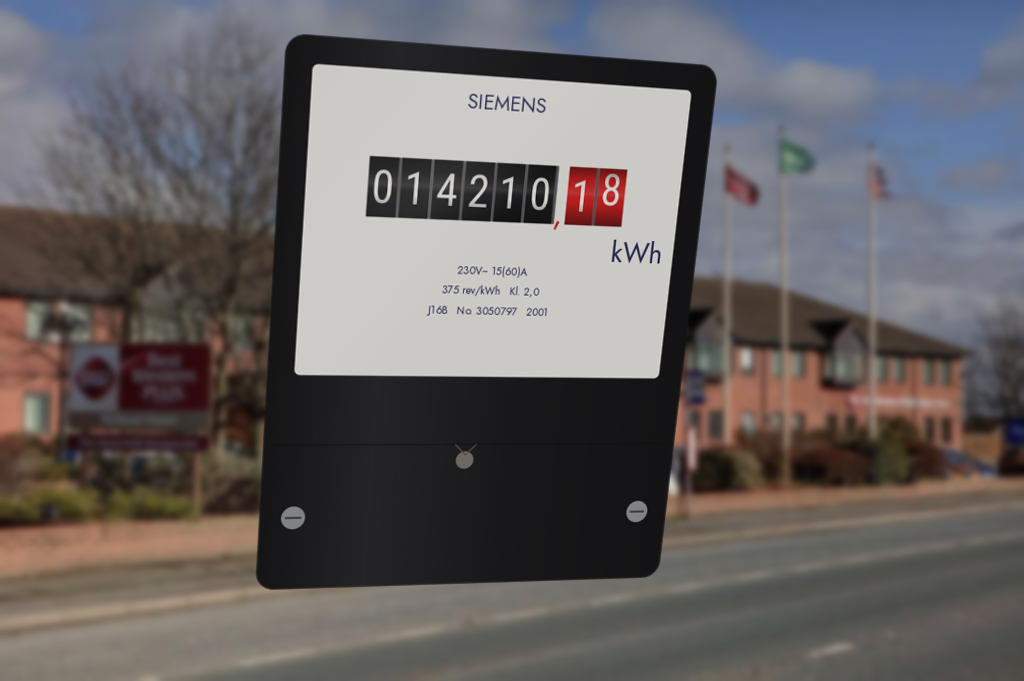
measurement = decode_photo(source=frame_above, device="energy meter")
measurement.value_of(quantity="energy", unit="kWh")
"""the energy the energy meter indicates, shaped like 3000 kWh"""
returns 14210.18 kWh
